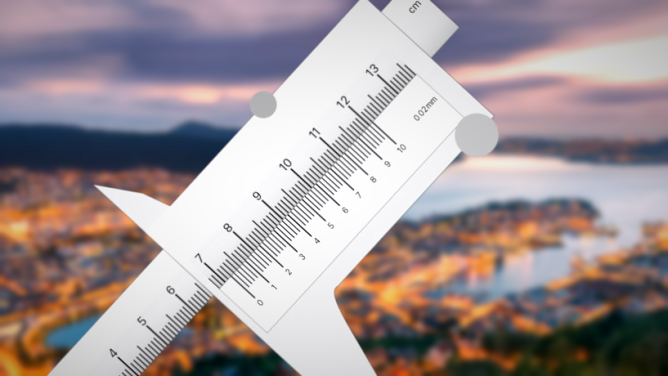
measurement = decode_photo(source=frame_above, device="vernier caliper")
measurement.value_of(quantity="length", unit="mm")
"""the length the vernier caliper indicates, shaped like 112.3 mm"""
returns 72.0 mm
